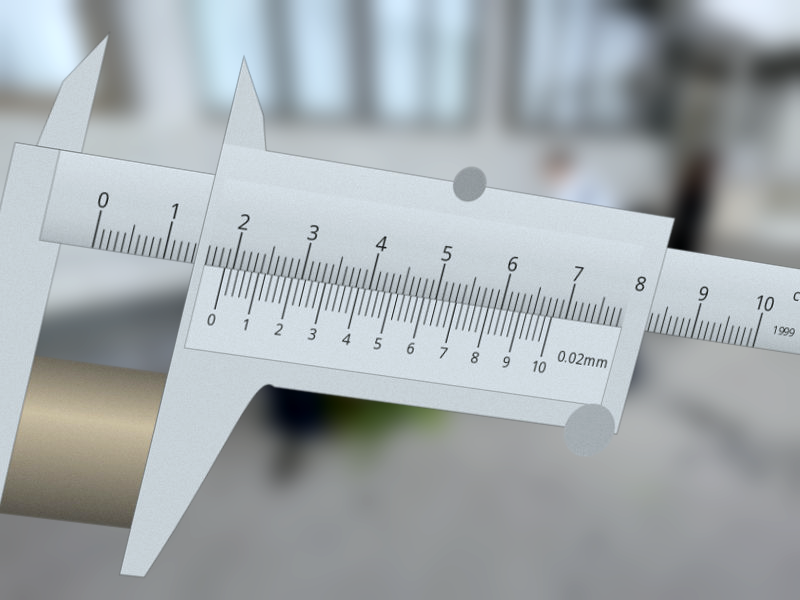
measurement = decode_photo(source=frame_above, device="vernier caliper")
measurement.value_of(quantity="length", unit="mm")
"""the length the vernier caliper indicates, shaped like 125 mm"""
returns 18.8 mm
